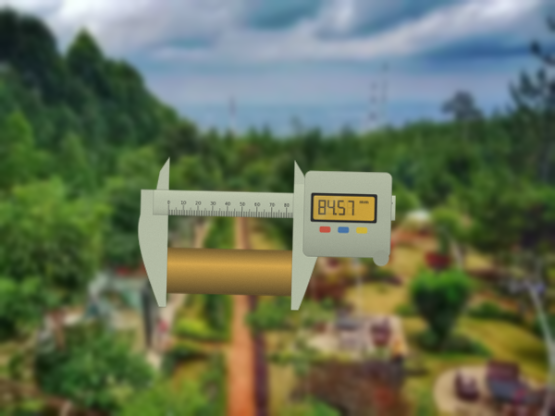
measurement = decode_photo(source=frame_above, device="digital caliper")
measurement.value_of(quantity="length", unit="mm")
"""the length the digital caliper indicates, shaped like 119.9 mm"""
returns 84.57 mm
